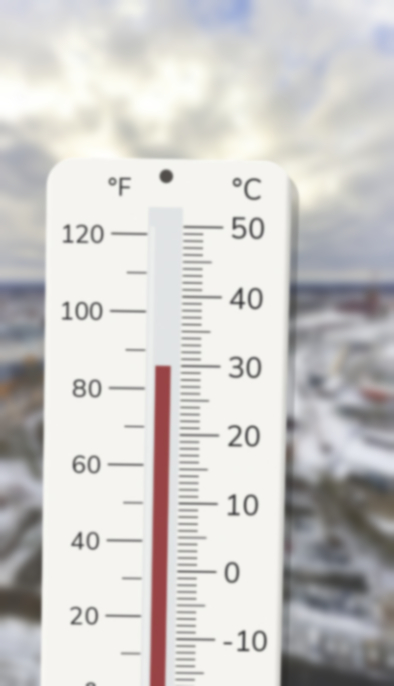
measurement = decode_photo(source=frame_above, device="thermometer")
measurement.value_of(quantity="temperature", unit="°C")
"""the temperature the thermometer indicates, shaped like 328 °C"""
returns 30 °C
